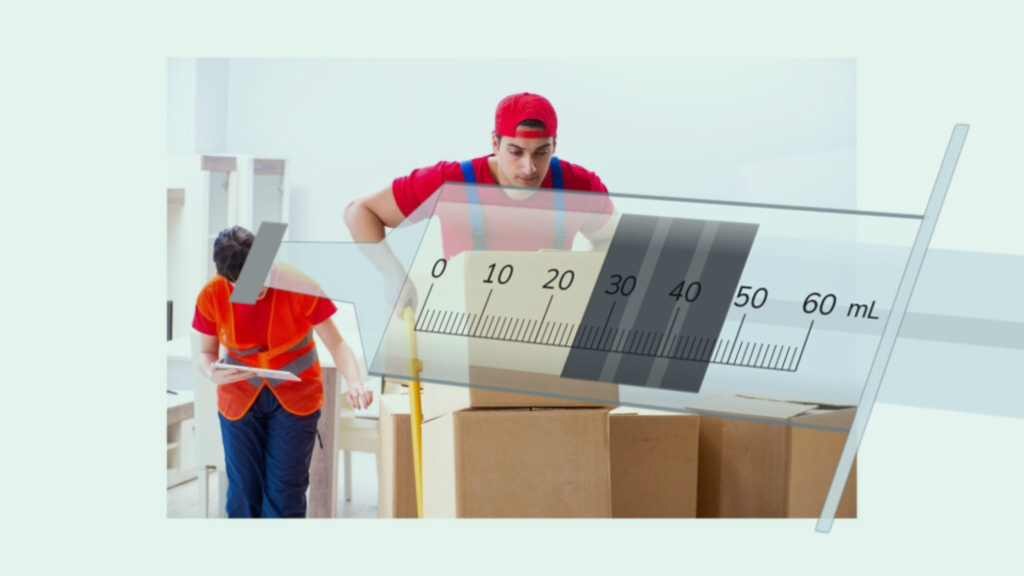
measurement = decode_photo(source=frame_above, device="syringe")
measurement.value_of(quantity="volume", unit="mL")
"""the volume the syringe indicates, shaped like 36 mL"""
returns 26 mL
